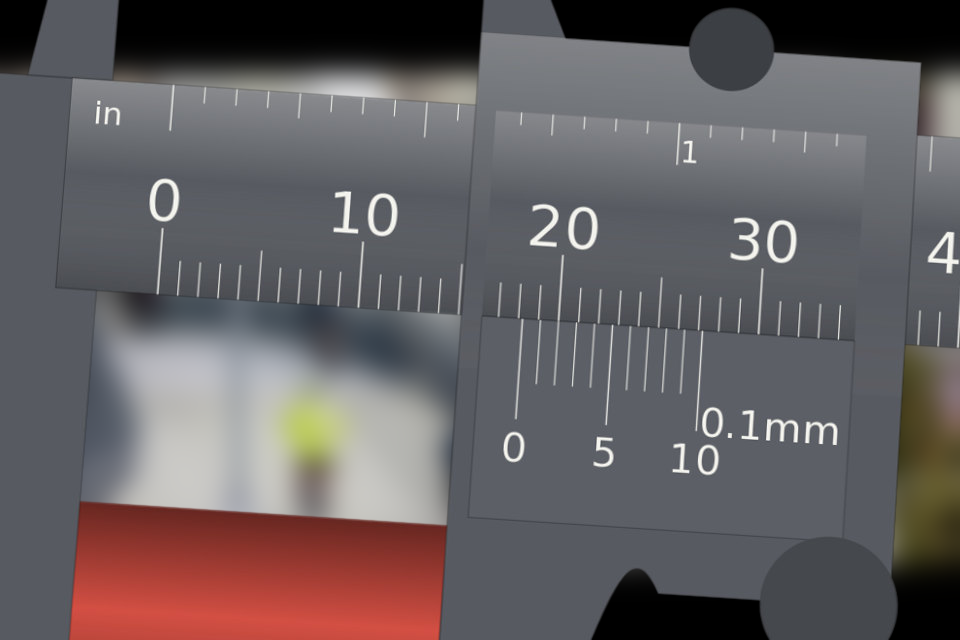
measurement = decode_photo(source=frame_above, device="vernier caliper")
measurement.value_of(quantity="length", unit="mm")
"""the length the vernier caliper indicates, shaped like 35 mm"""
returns 18.2 mm
